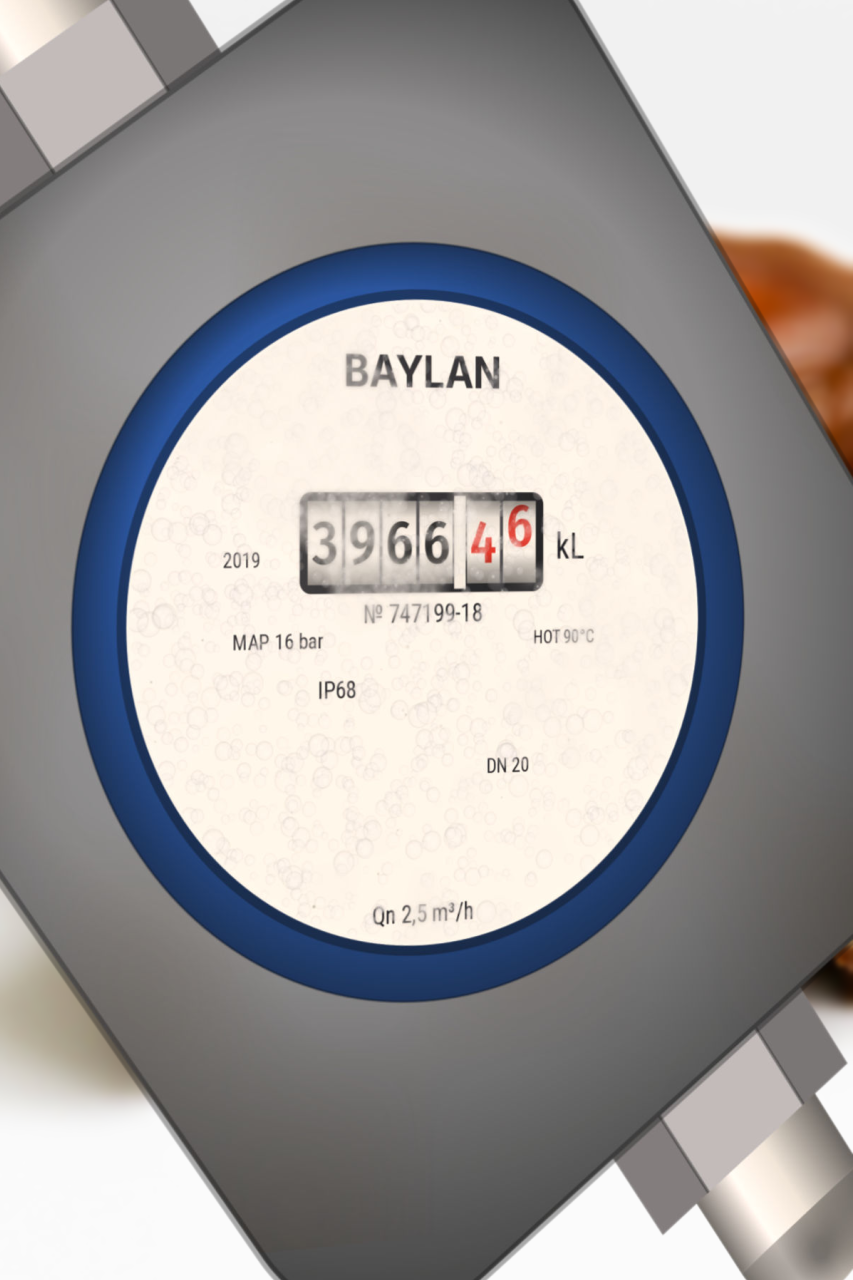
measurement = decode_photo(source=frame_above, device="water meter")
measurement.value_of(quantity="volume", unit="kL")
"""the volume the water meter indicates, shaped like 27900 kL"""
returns 3966.46 kL
